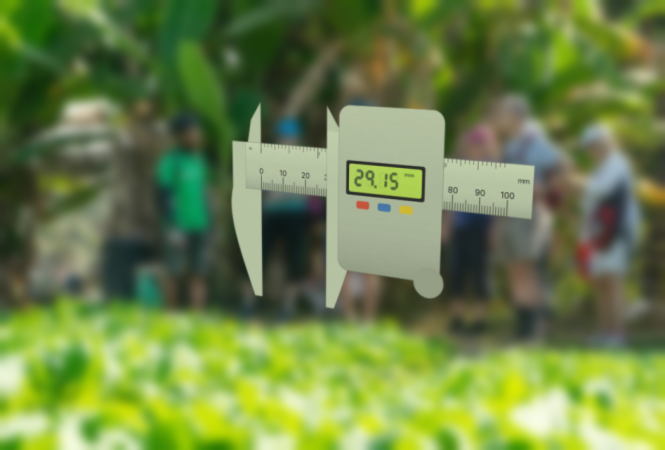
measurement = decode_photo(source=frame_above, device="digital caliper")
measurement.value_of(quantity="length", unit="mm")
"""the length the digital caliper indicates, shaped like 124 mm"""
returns 29.15 mm
